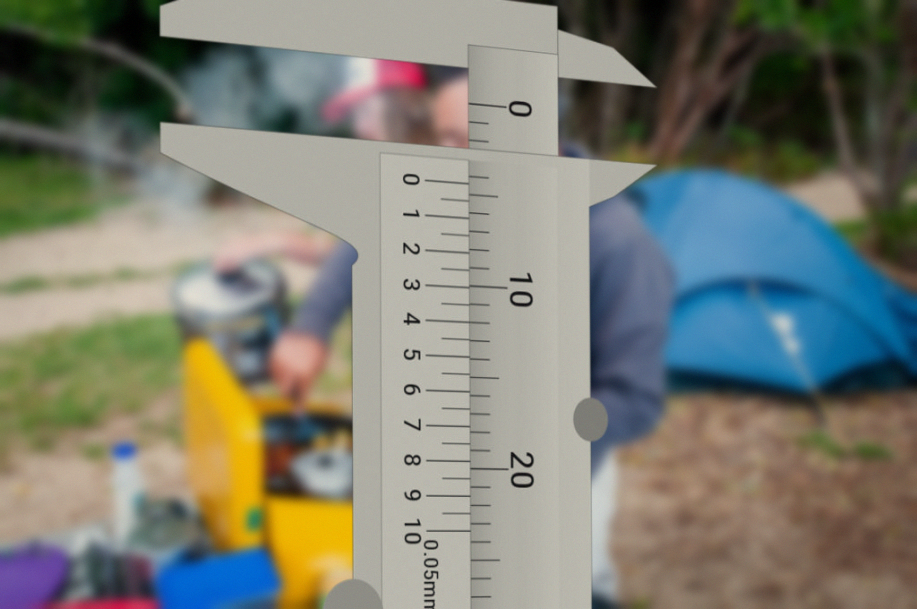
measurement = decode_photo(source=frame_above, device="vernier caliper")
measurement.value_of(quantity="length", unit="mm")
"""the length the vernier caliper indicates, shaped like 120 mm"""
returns 4.4 mm
